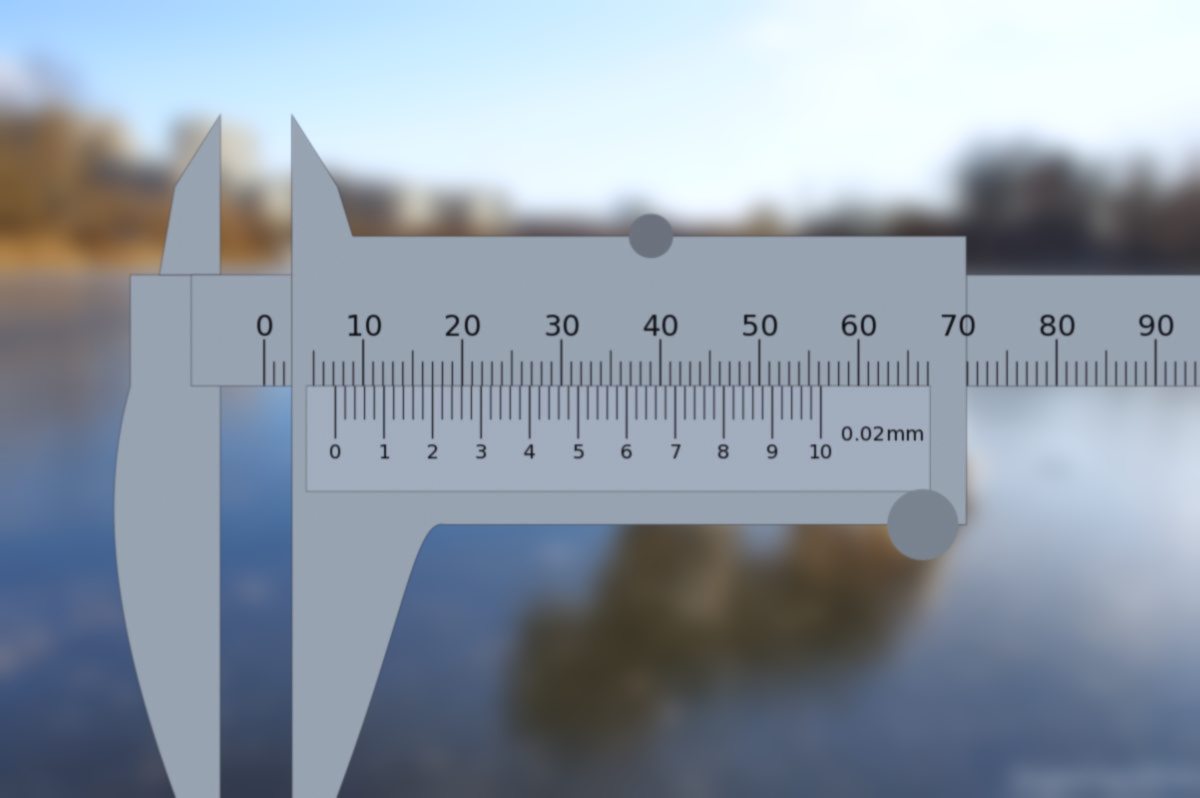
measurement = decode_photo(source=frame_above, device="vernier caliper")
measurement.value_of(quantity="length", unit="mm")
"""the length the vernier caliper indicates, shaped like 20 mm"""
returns 7.2 mm
